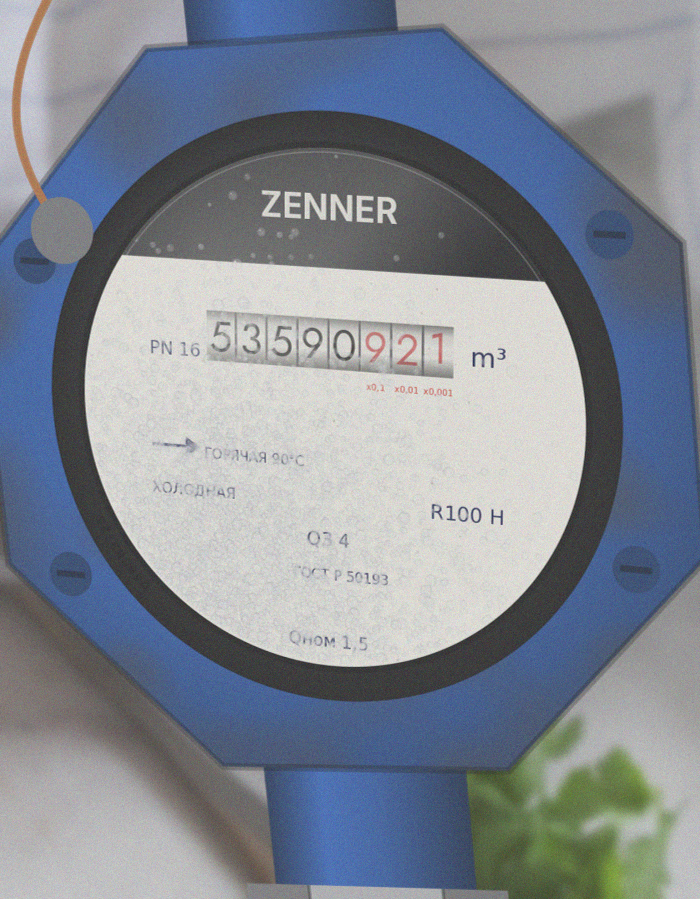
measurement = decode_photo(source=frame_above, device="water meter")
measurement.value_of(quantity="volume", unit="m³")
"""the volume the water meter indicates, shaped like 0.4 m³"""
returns 53590.921 m³
